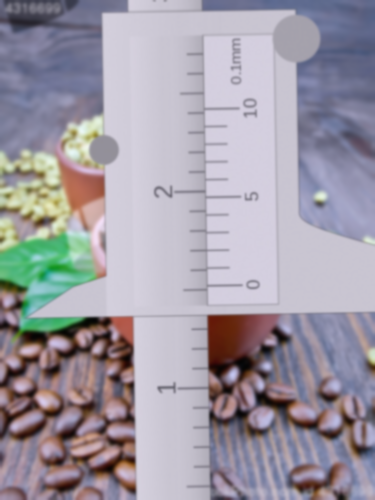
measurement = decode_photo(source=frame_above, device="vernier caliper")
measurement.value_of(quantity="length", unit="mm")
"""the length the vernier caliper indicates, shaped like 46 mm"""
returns 15.2 mm
